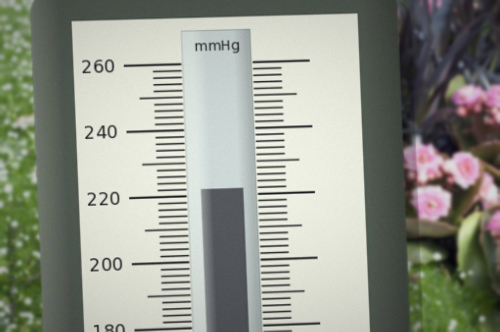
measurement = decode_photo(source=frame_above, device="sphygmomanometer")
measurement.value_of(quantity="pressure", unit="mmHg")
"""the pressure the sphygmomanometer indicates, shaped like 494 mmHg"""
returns 222 mmHg
